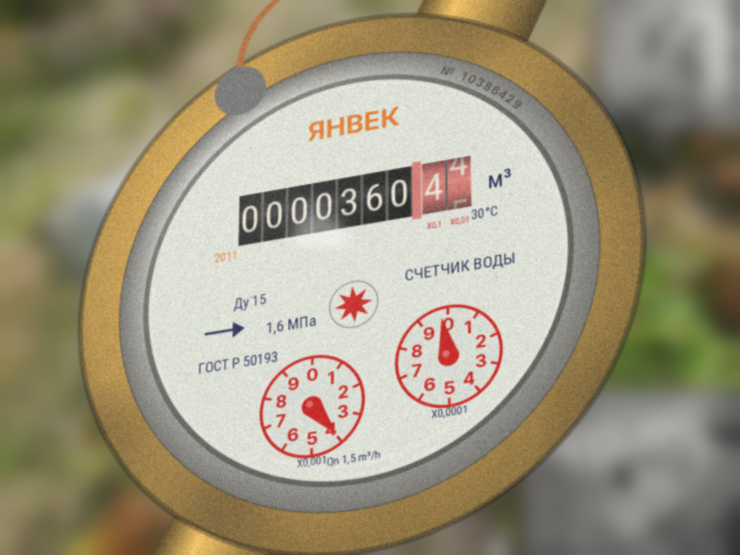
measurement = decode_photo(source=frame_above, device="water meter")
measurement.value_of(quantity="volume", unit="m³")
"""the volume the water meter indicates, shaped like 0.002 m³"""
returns 360.4439 m³
